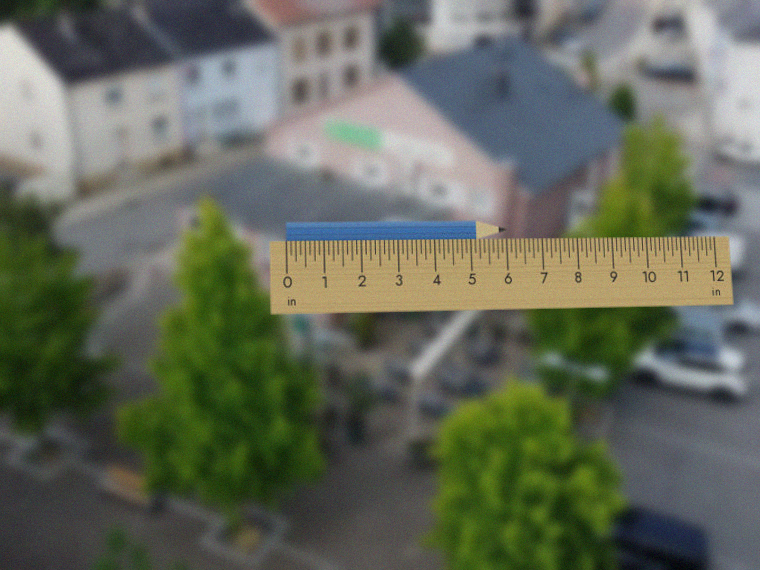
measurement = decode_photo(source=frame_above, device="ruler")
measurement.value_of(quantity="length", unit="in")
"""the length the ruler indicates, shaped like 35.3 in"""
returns 6 in
